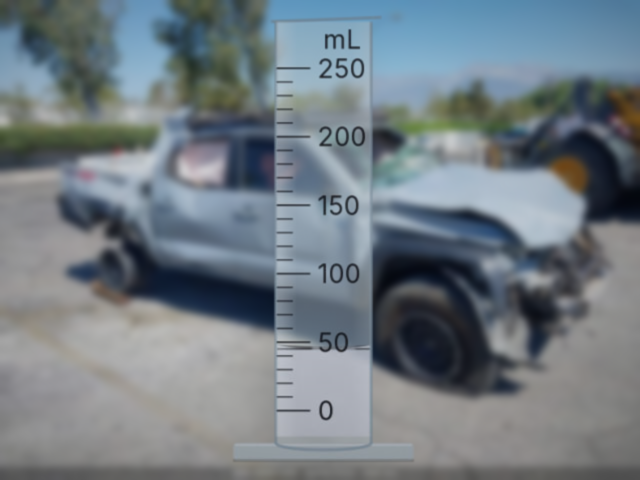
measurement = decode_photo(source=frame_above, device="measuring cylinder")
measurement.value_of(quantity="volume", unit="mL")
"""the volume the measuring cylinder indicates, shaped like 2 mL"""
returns 45 mL
